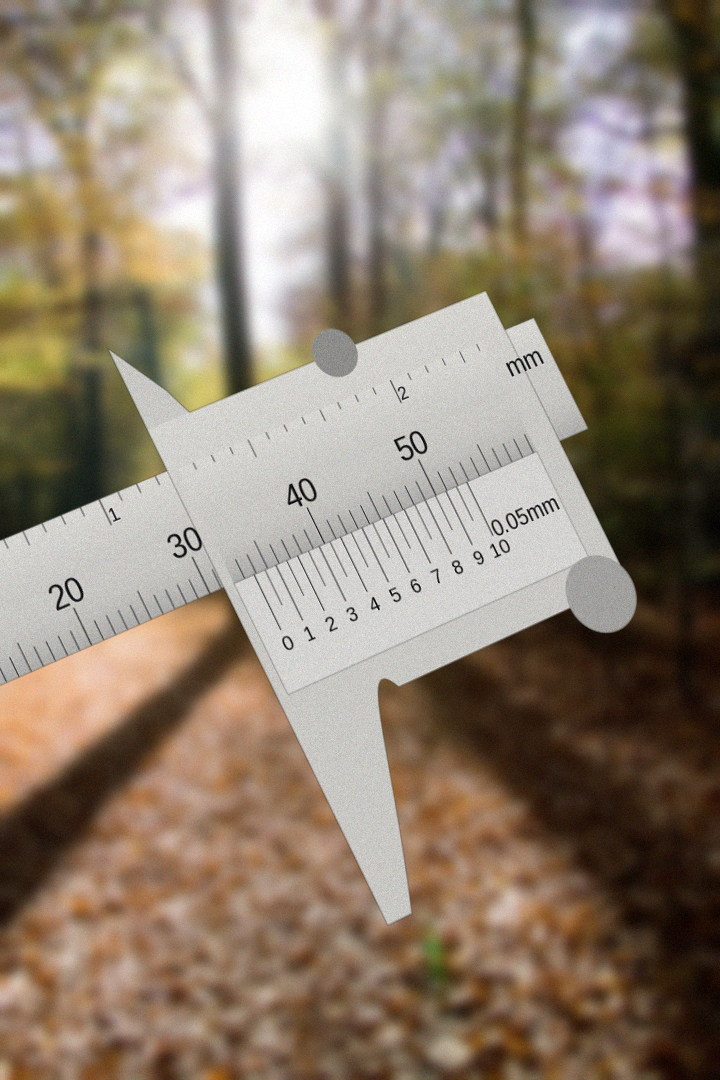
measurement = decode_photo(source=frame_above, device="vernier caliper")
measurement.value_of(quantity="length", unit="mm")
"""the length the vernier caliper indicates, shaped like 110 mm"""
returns 33.8 mm
